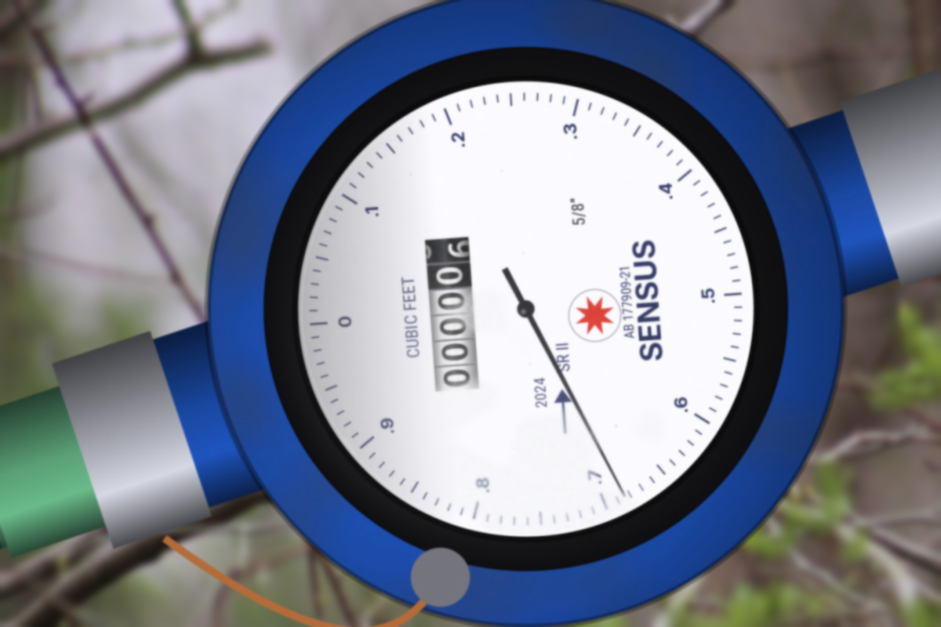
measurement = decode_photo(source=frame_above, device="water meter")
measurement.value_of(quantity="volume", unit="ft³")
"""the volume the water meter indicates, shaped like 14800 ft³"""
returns 5.68 ft³
